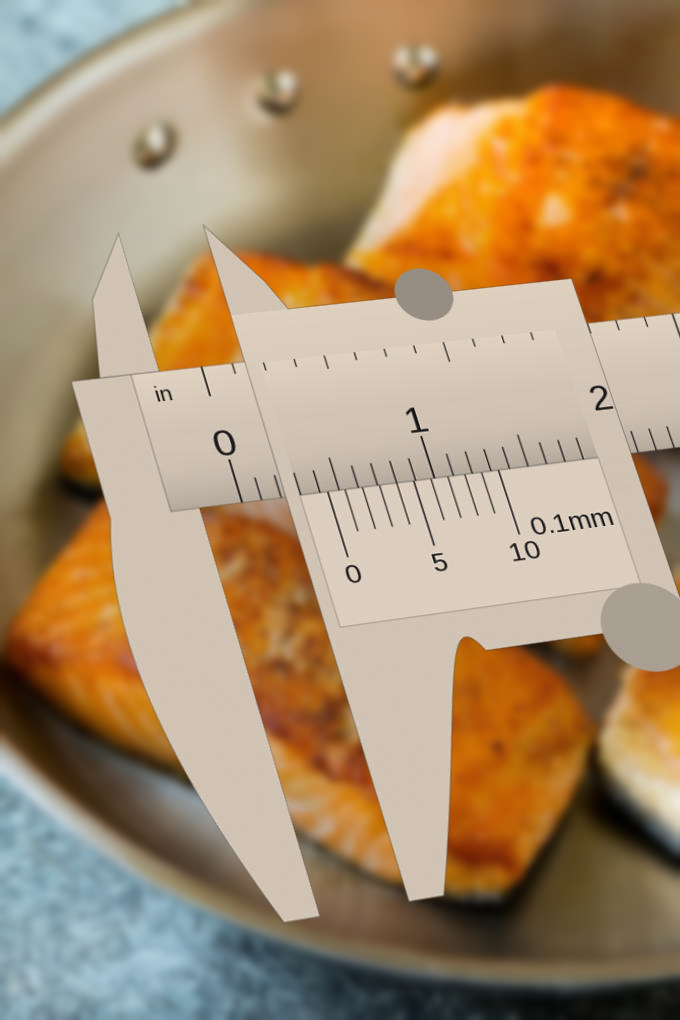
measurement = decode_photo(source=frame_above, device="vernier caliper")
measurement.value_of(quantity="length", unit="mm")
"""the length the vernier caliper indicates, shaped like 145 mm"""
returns 4.4 mm
